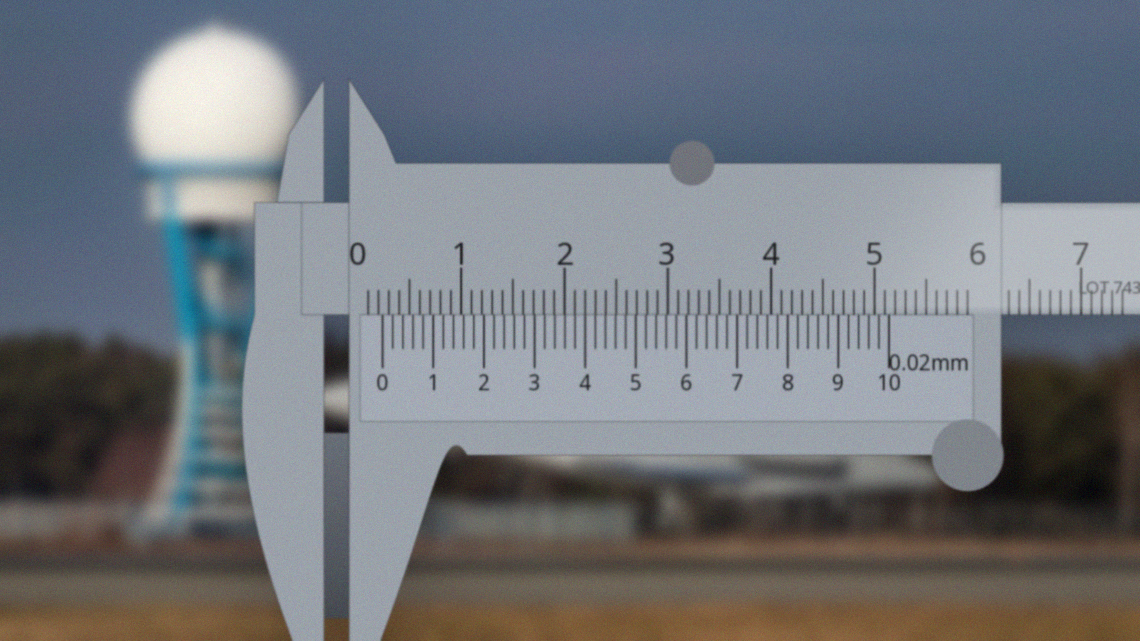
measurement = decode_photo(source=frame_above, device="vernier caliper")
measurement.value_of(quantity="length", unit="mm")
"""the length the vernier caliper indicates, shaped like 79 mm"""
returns 2.4 mm
